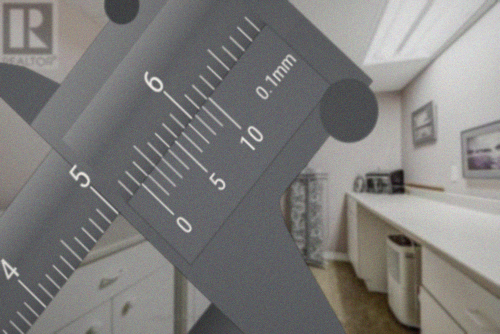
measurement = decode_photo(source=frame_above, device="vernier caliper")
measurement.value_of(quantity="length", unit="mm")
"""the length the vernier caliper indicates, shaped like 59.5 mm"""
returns 53.2 mm
